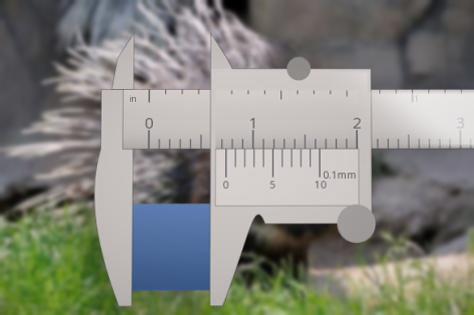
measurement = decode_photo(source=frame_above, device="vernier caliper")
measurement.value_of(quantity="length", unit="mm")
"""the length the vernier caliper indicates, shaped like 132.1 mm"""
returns 7.4 mm
